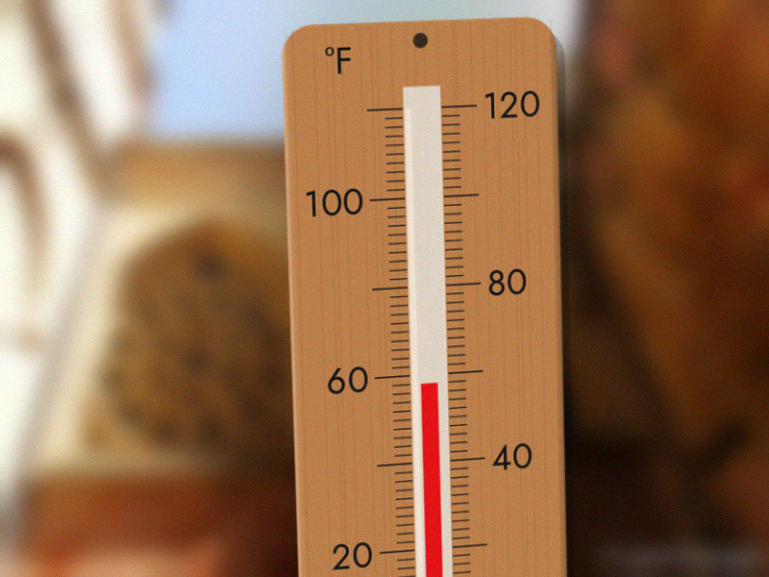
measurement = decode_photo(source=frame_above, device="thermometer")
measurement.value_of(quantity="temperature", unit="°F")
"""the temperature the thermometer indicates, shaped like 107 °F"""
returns 58 °F
